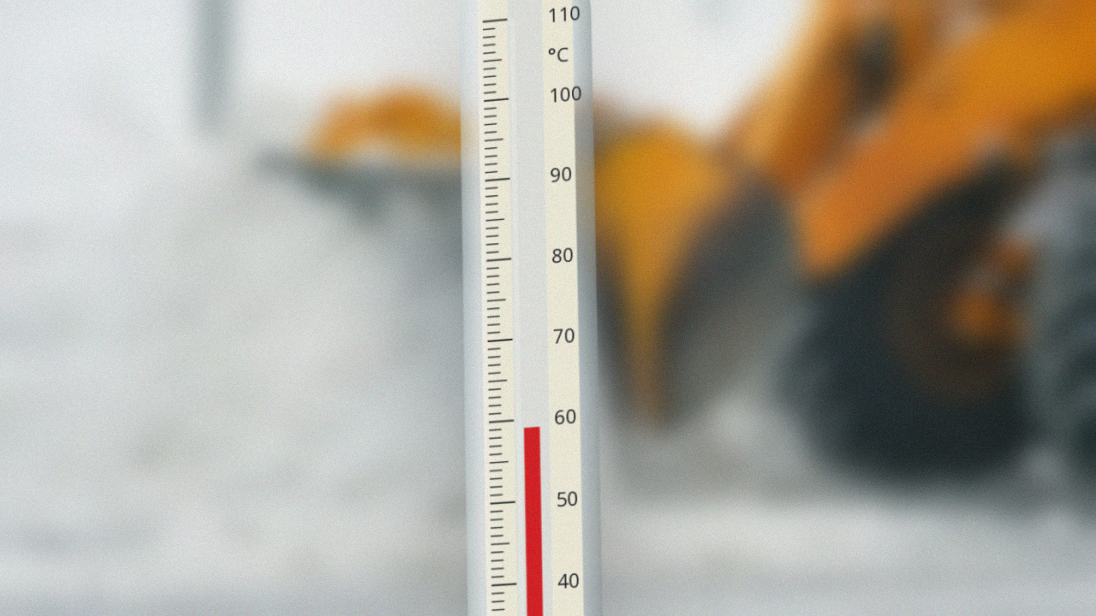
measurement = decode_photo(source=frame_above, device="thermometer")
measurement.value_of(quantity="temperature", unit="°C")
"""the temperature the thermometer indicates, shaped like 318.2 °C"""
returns 59 °C
